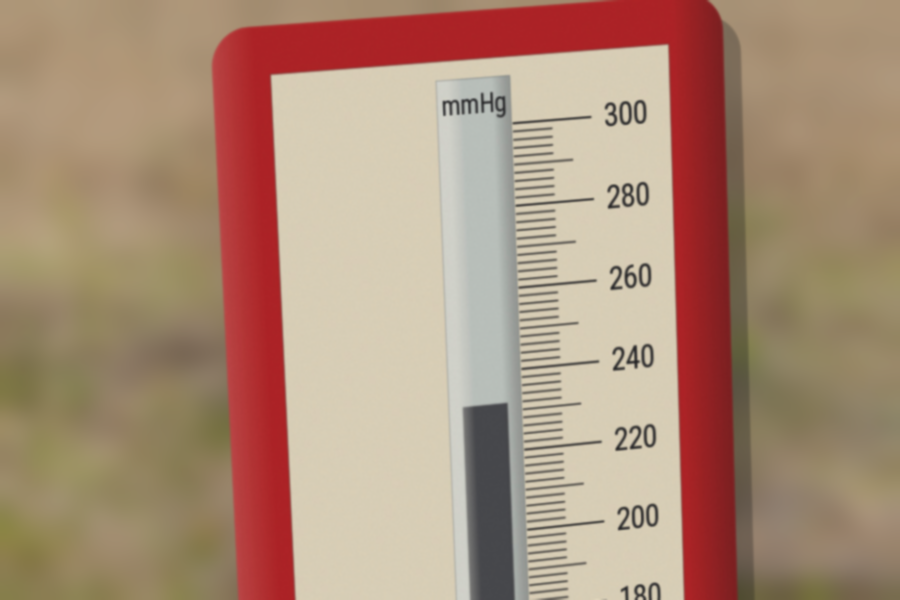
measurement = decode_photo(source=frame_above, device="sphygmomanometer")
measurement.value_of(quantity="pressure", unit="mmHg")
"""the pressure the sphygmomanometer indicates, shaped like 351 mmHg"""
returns 232 mmHg
